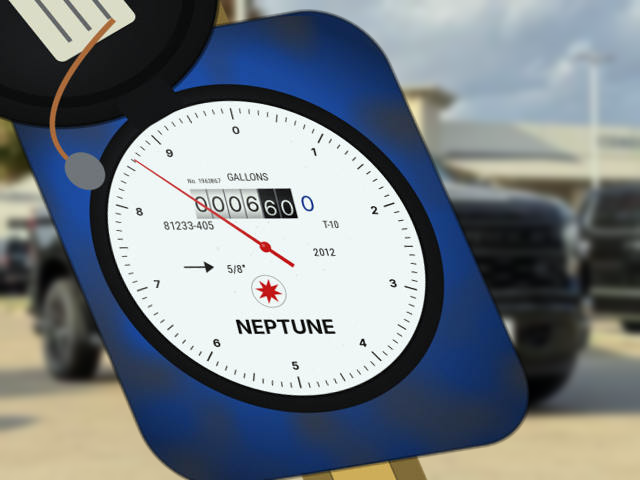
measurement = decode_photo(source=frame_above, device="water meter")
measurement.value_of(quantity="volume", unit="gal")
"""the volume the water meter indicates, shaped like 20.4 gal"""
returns 6598.6 gal
